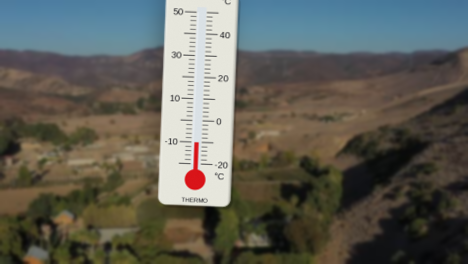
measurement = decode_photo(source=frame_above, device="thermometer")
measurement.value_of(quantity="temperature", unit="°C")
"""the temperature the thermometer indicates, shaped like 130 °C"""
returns -10 °C
